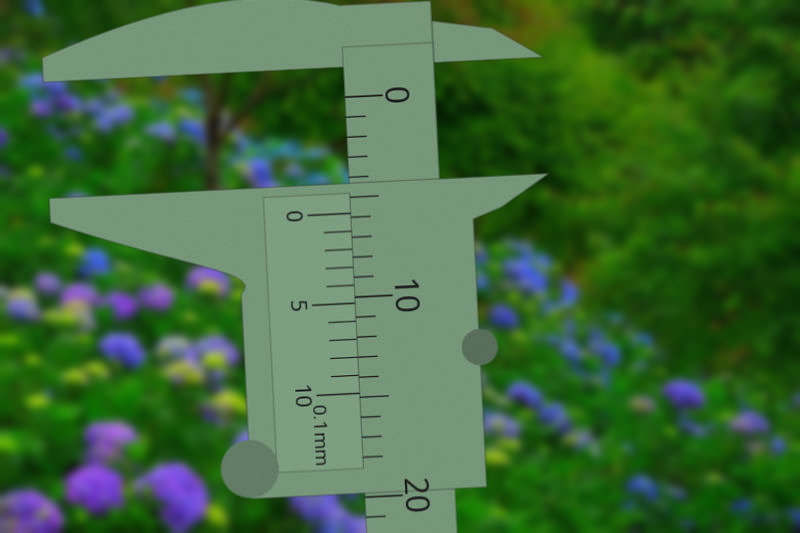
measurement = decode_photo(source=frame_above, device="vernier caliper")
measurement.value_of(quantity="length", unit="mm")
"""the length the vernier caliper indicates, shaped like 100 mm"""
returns 5.8 mm
